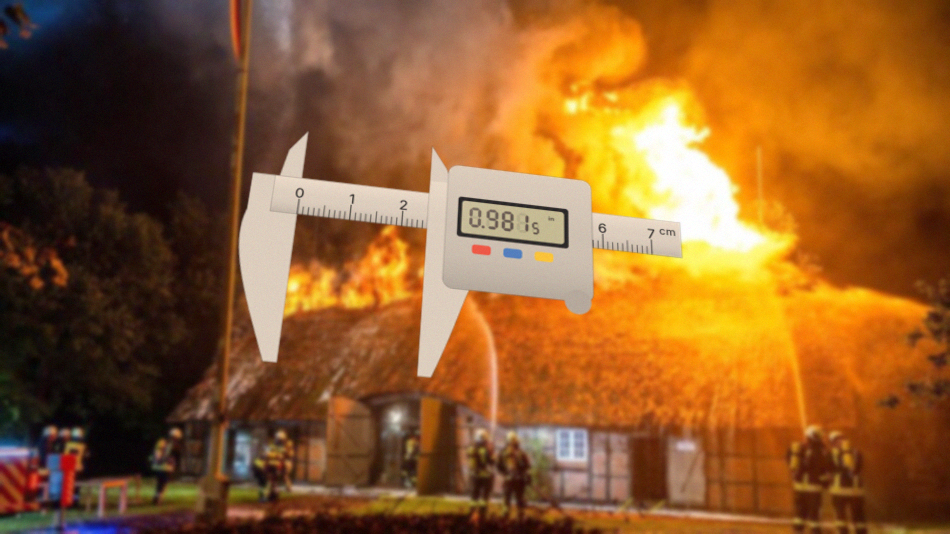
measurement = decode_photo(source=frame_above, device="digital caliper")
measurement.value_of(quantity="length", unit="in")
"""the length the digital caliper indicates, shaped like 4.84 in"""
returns 0.9815 in
